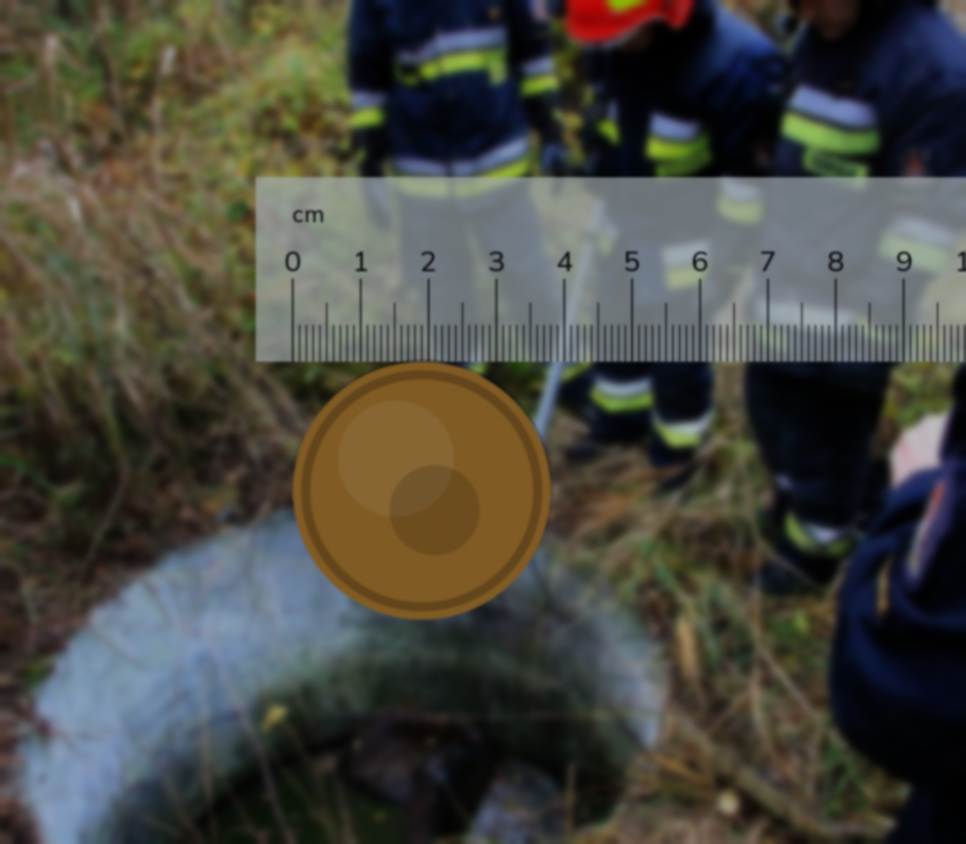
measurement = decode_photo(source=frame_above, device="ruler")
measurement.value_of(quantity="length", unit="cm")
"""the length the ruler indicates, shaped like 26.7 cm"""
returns 3.8 cm
